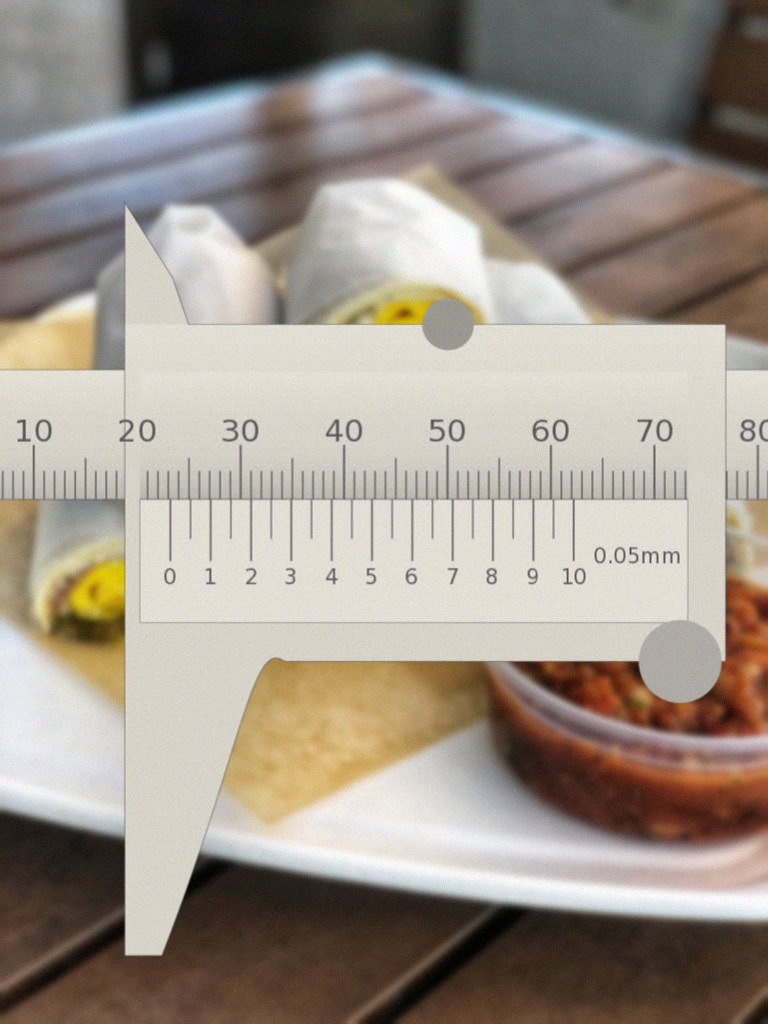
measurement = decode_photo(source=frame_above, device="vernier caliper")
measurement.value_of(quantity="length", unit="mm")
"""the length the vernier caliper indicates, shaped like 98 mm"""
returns 23.2 mm
